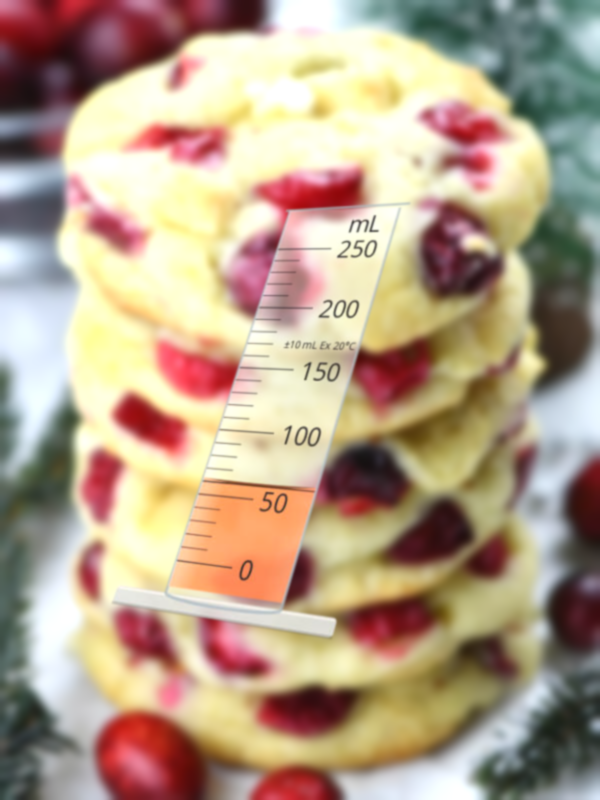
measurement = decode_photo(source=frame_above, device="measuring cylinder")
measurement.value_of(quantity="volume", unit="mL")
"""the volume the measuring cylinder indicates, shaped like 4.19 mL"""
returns 60 mL
